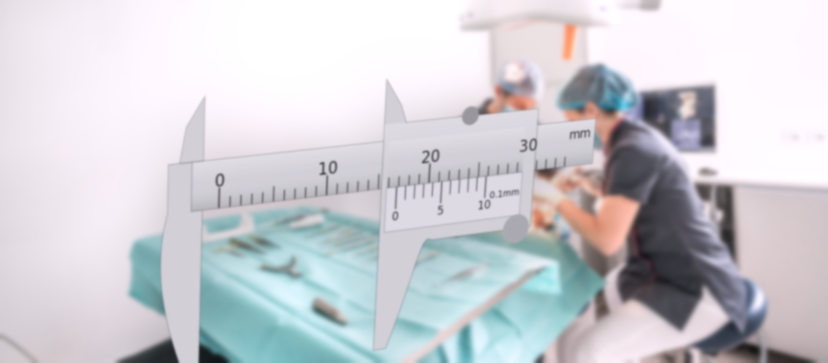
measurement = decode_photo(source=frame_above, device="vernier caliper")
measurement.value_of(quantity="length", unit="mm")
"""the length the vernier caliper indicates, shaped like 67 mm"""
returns 16.8 mm
